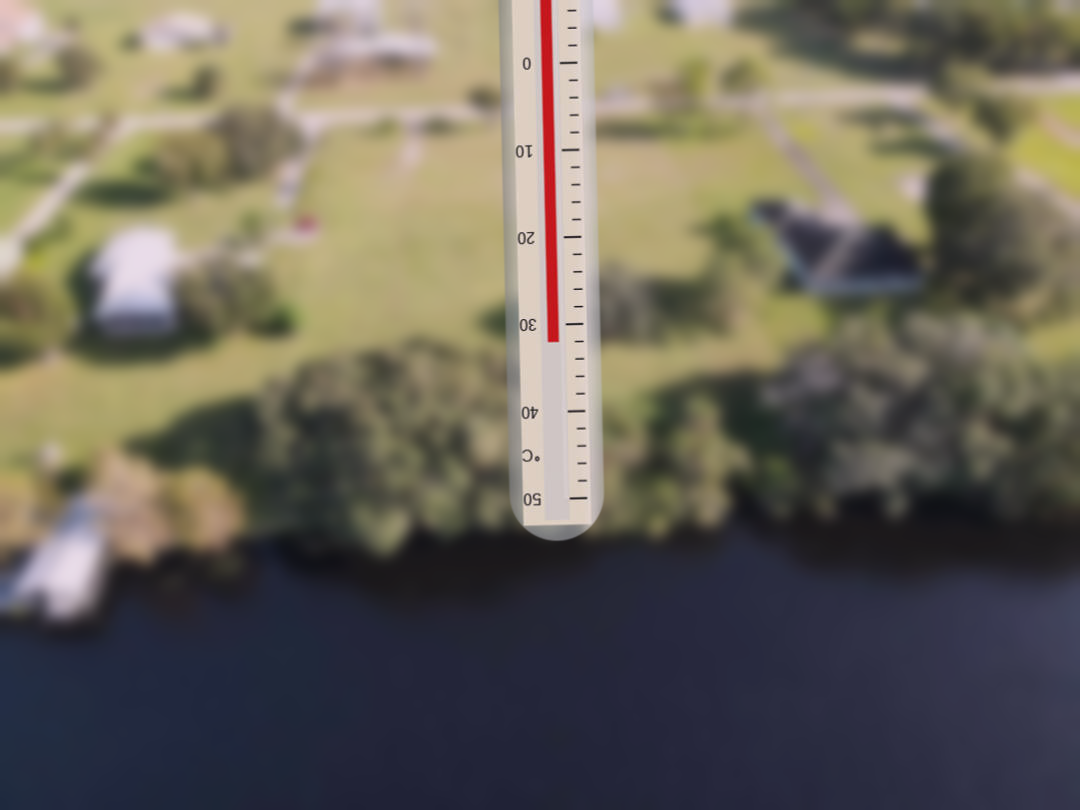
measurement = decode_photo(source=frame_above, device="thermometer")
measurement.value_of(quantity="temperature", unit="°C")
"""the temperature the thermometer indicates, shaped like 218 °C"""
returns 32 °C
